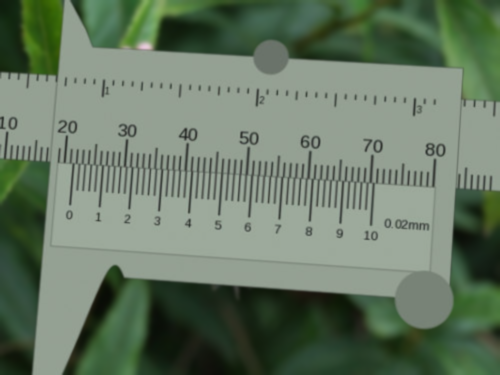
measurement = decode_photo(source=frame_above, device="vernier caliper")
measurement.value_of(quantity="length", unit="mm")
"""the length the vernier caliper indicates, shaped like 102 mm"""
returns 21.5 mm
